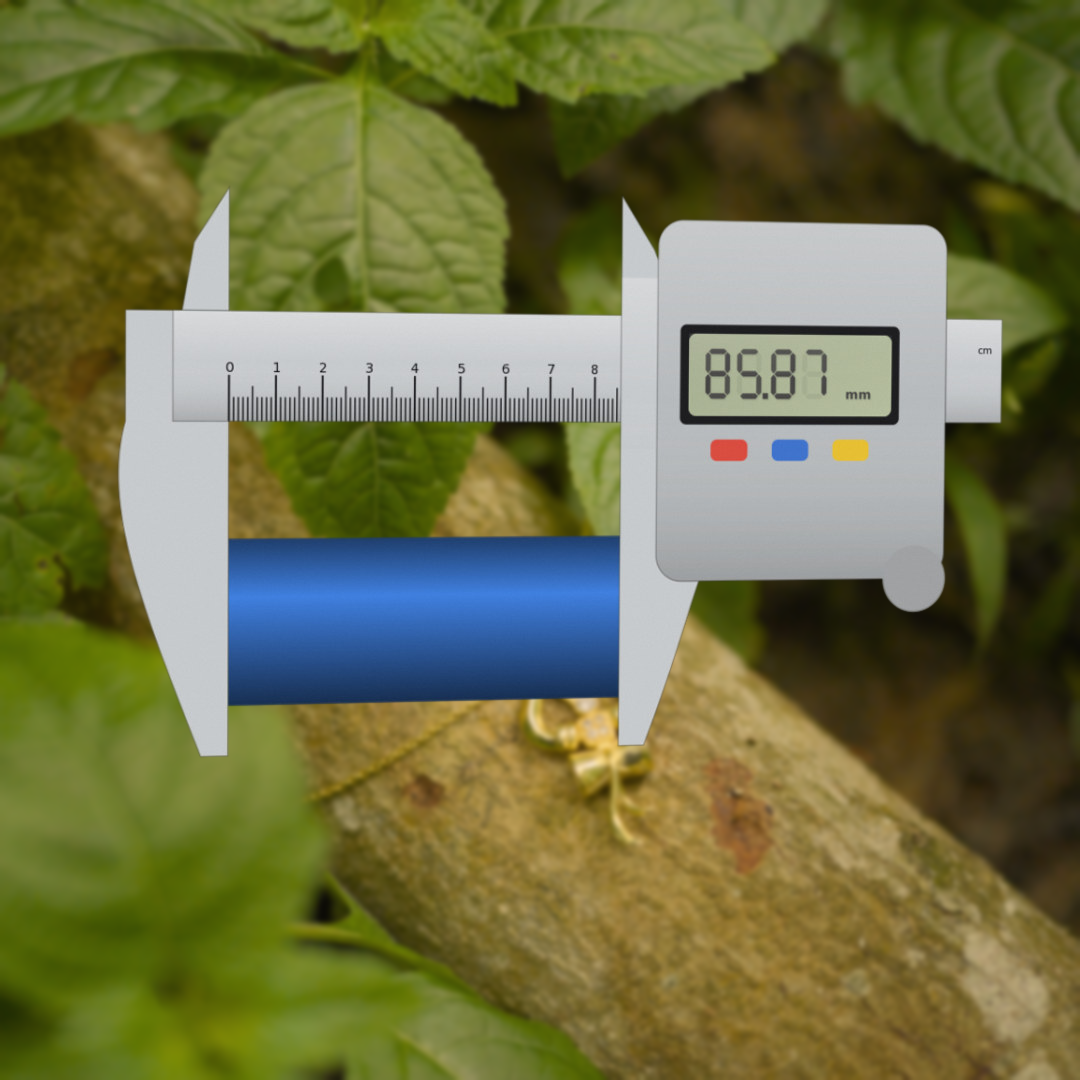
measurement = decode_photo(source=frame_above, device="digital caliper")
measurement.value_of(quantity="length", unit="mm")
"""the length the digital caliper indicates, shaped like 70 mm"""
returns 85.87 mm
